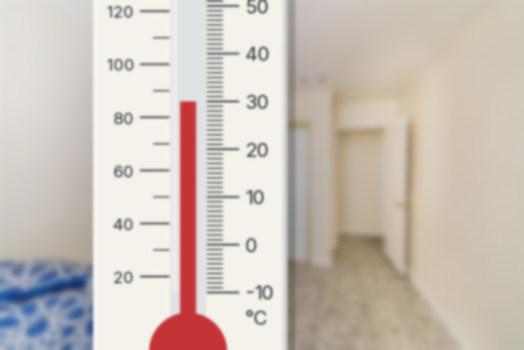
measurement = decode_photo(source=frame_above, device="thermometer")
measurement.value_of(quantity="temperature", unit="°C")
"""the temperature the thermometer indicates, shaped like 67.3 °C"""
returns 30 °C
